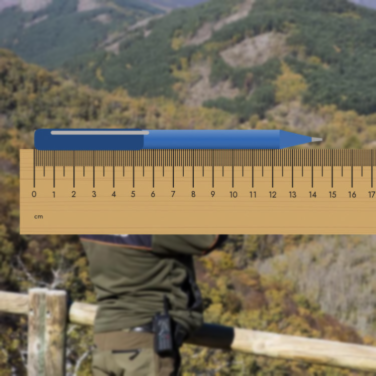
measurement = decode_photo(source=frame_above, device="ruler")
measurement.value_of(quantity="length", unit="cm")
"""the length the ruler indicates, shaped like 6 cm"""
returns 14.5 cm
